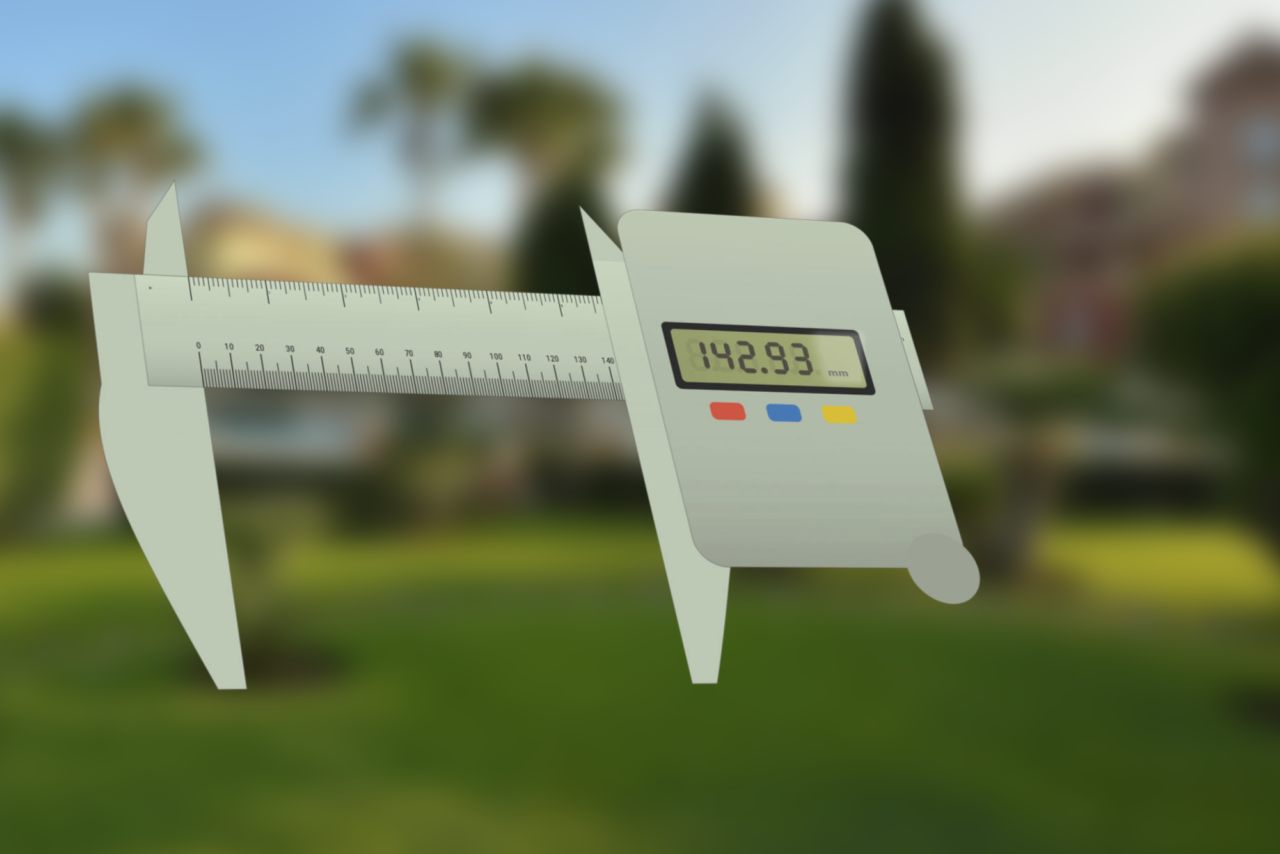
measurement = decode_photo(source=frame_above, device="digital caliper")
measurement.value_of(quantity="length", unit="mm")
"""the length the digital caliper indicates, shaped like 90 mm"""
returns 142.93 mm
